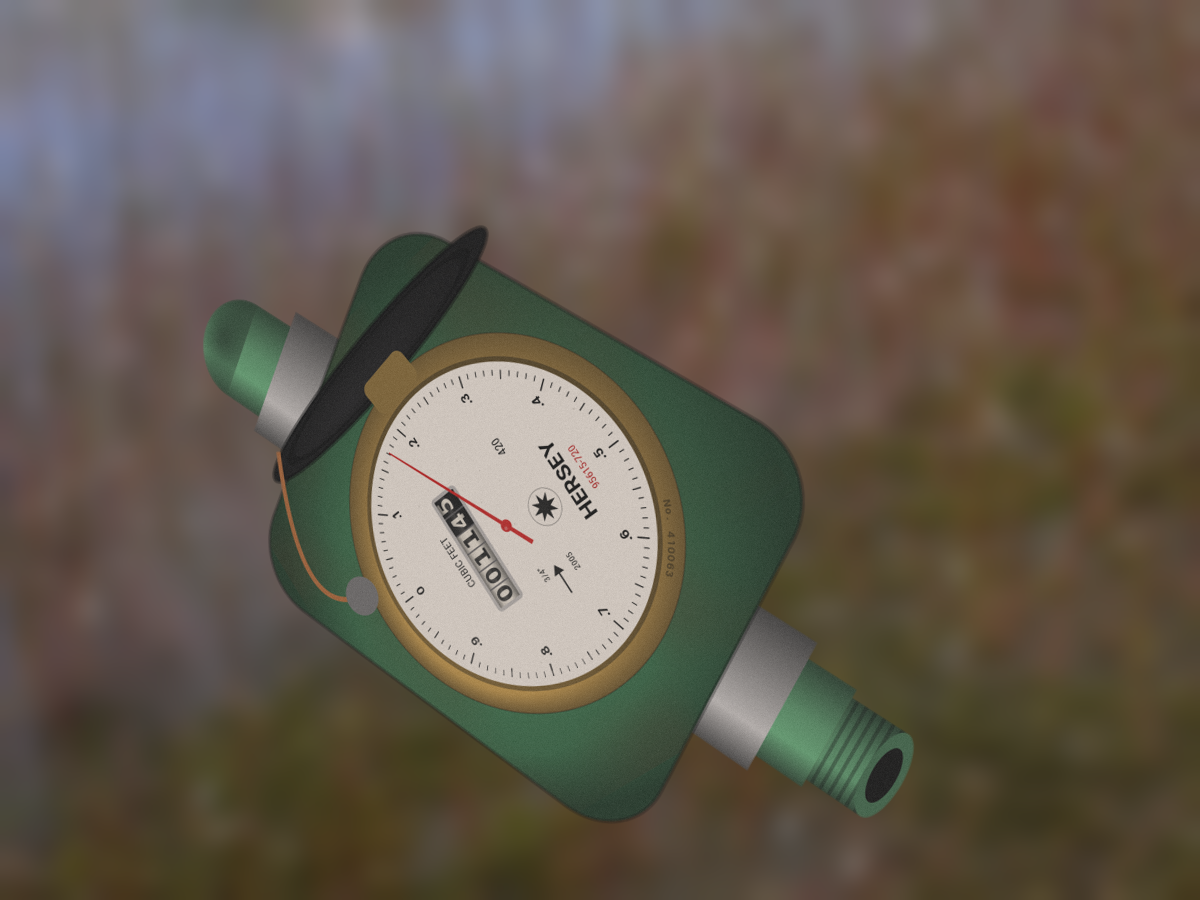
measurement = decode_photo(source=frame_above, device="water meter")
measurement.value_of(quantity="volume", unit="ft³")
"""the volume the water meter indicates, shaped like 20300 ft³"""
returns 1145.17 ft³
